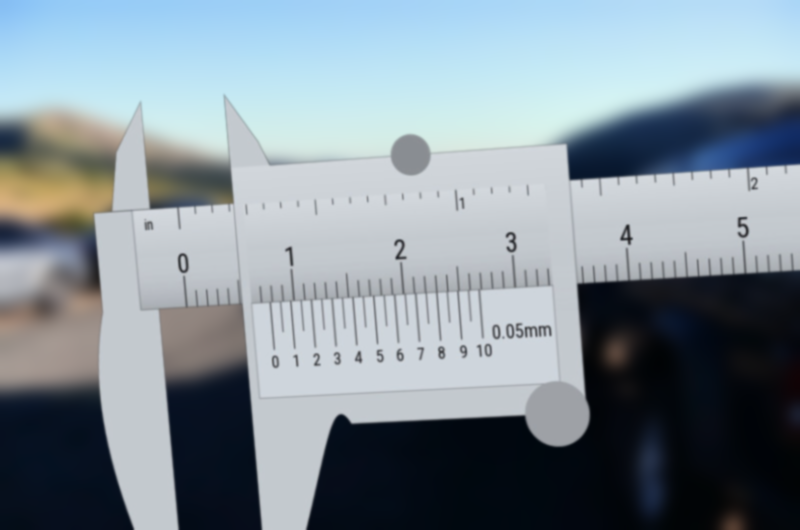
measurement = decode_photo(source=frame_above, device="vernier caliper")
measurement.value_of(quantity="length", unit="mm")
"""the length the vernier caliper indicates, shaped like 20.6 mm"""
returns 7.8 mm
